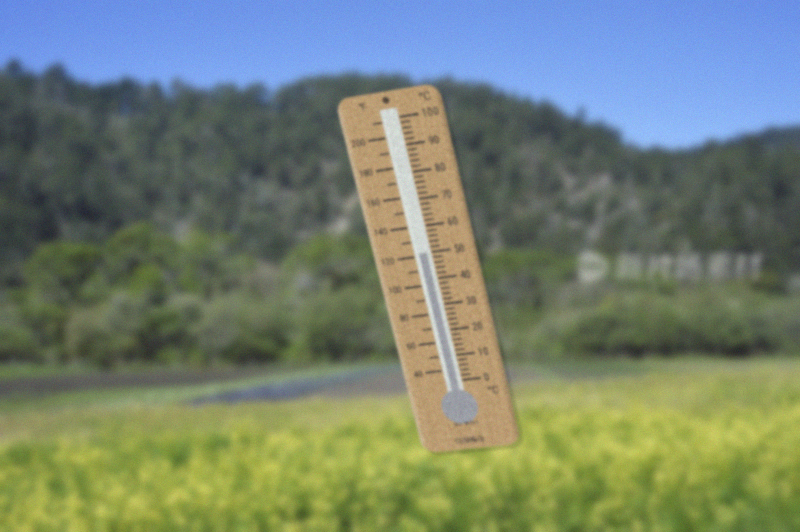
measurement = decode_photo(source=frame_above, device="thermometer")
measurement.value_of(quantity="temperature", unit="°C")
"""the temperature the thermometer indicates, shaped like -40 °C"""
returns 50 °C
